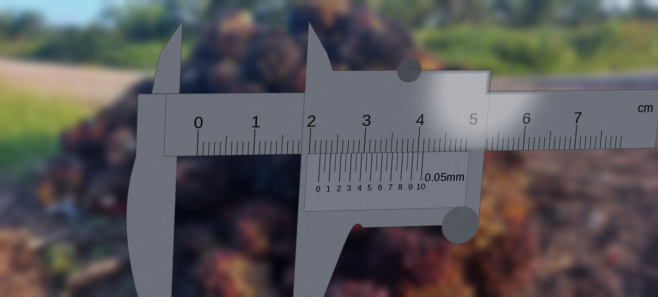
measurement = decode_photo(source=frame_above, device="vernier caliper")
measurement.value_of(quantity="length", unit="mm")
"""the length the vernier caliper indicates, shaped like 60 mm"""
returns 22.0 mm
